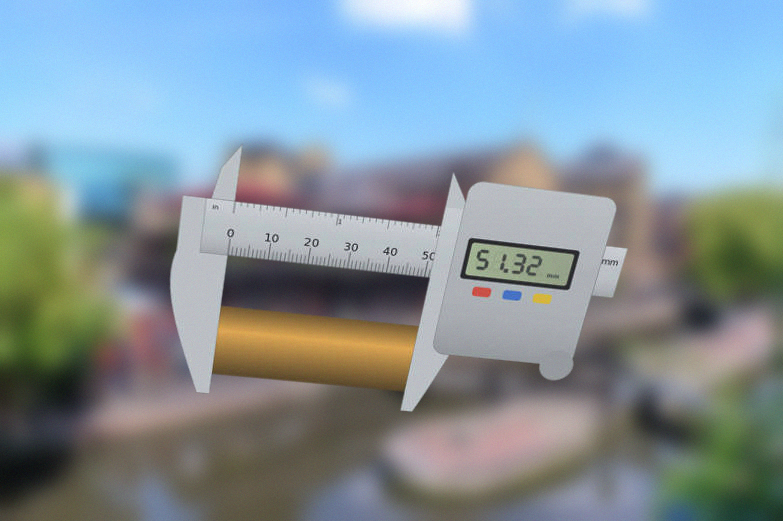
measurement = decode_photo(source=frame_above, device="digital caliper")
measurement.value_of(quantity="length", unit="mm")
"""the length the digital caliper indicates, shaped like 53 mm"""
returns 51.32 mm
